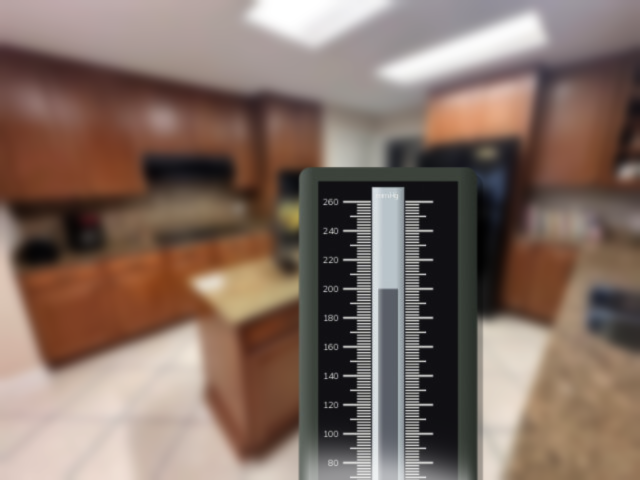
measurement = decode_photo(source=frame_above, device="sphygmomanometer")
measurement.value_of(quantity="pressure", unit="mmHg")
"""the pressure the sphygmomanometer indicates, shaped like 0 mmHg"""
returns 200 mmHg
